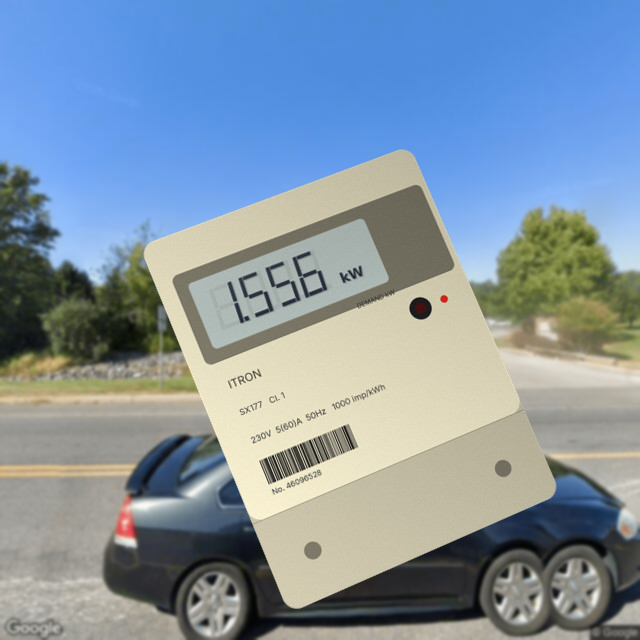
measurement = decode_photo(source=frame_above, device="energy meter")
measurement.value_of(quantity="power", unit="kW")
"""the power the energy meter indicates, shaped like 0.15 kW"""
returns 1.556 kW
